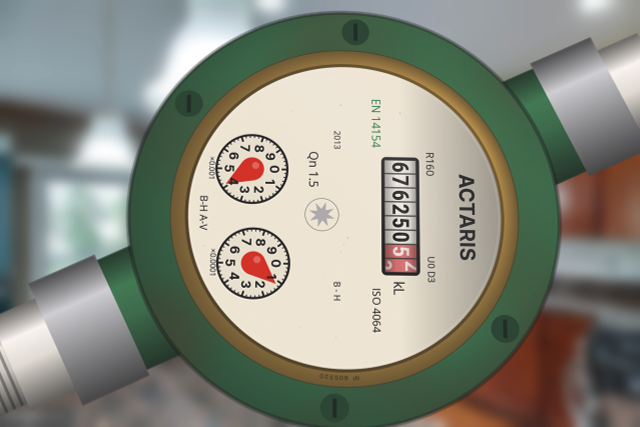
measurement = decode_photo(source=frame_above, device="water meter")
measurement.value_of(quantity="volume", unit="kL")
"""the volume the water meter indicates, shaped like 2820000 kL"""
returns 676250.5241 kL
